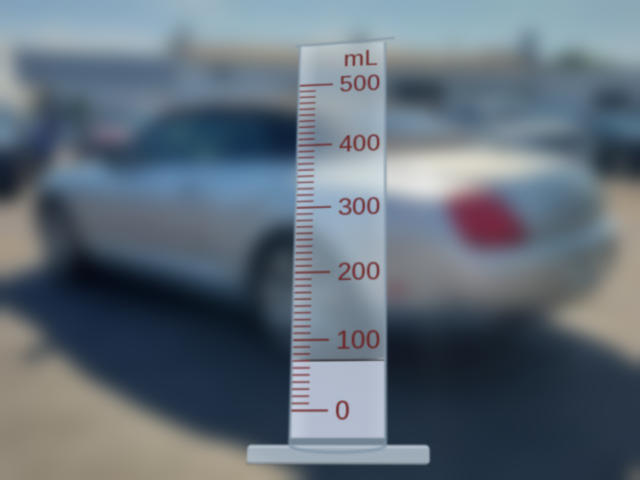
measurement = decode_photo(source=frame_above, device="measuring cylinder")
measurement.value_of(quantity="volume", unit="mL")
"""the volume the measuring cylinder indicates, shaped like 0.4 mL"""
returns 70 mL
